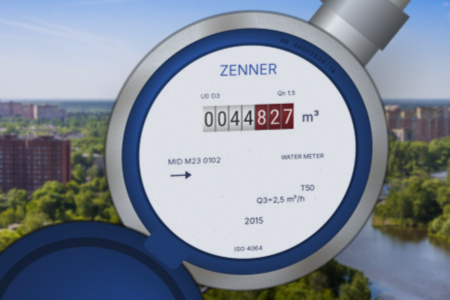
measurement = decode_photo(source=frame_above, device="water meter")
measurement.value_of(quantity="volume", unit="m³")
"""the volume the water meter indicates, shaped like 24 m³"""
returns 44.827 m³
